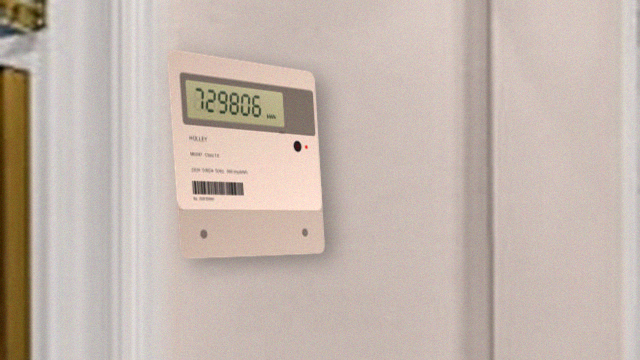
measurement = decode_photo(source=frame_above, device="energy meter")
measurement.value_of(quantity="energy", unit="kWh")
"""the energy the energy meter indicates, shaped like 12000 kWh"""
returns 729806 kWh
